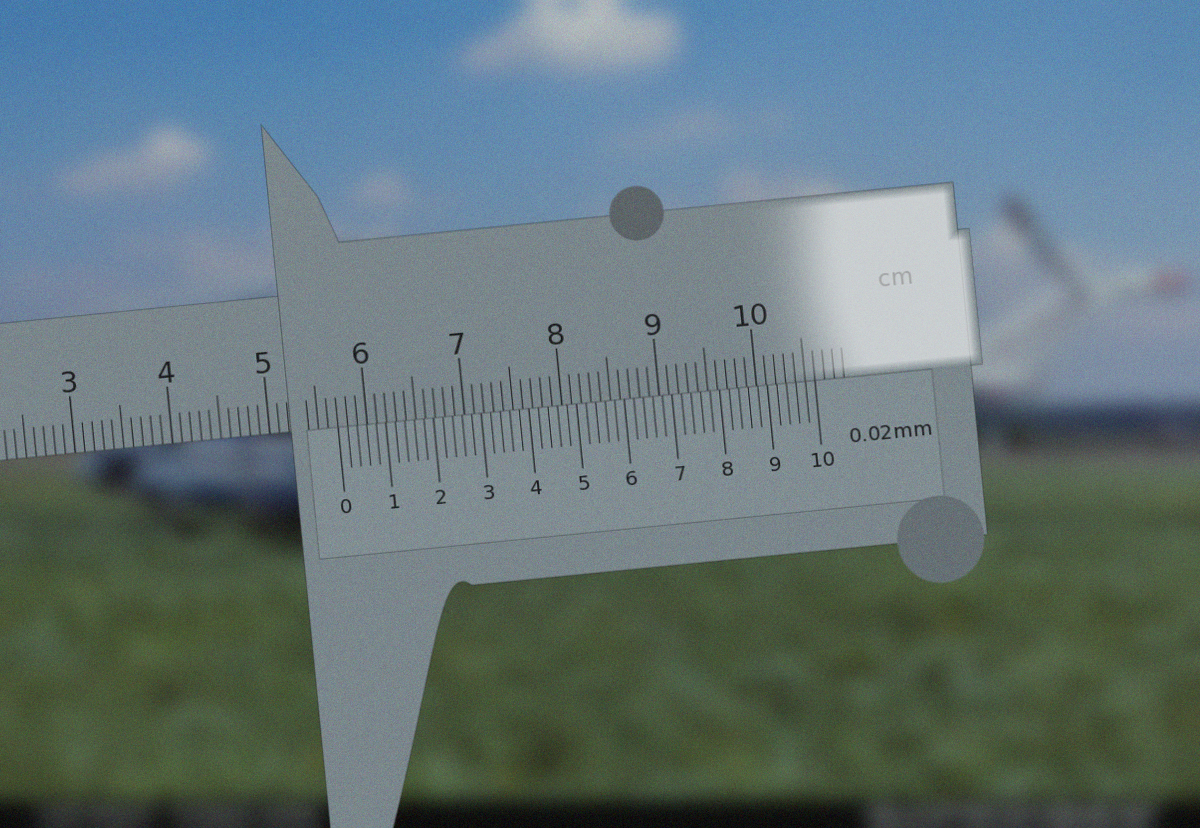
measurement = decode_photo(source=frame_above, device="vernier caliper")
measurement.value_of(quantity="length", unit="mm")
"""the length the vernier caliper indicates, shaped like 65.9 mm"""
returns 57.0 mm
